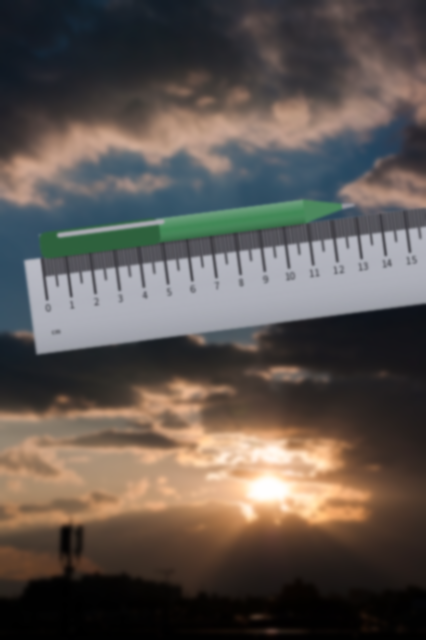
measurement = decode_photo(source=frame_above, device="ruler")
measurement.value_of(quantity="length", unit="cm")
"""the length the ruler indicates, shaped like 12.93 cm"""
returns 13 cm
